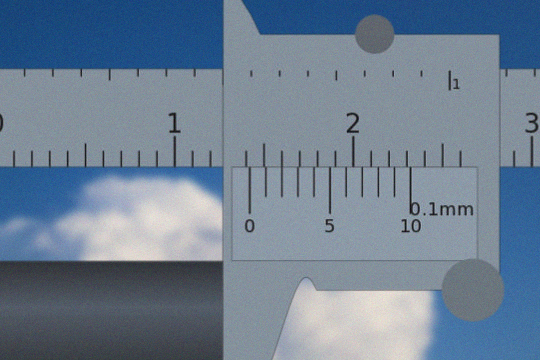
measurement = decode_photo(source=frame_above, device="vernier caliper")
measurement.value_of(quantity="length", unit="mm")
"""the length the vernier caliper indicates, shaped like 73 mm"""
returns 14.2 mm
